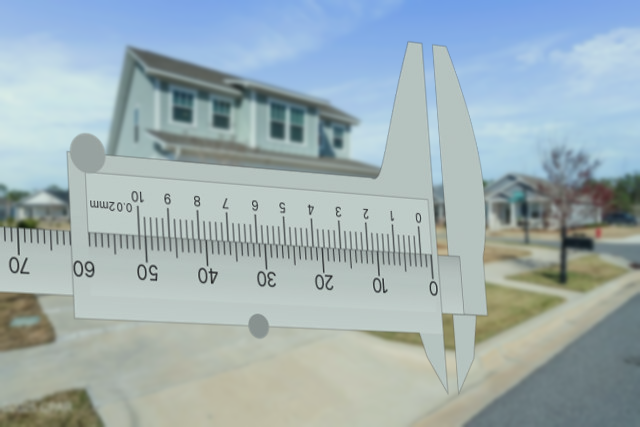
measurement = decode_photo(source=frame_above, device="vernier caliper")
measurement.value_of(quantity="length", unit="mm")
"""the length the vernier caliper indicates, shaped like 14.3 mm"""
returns 2.0 mm
